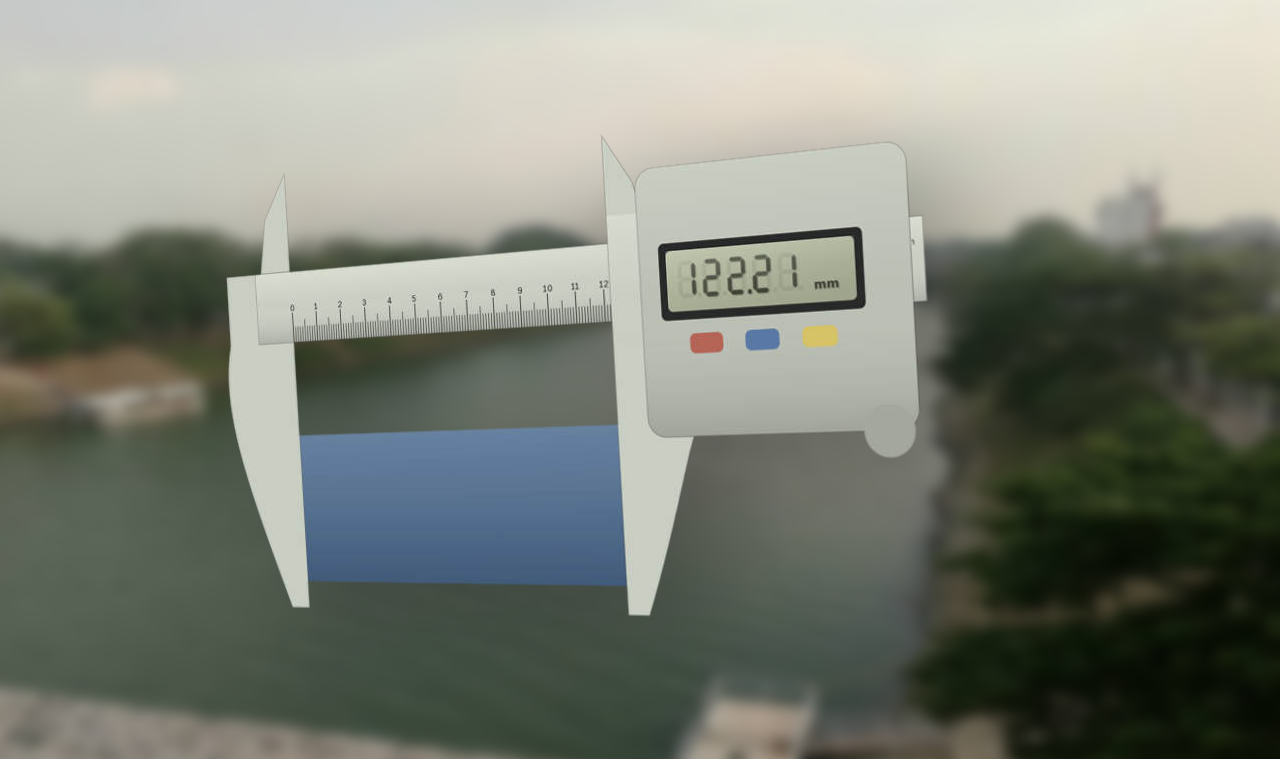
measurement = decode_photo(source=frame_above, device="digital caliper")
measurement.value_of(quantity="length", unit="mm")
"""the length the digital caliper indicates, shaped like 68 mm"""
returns 122.21 mm
